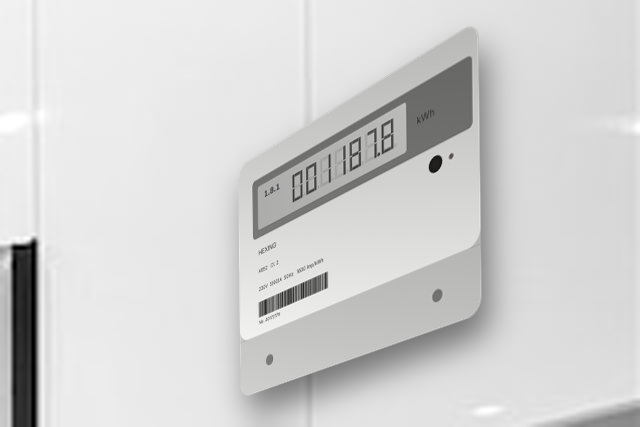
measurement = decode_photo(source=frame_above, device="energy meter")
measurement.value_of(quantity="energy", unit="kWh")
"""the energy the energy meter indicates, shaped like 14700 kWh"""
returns 1187.8 kWh
